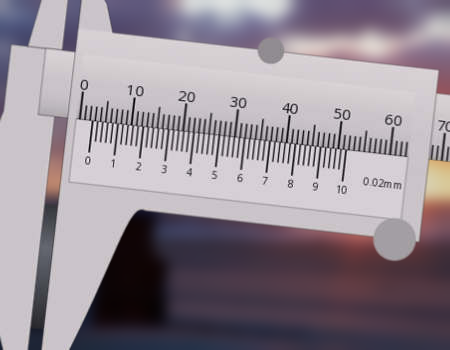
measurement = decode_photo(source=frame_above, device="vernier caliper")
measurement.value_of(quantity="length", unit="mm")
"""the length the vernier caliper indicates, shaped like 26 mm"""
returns 2.5 mm
